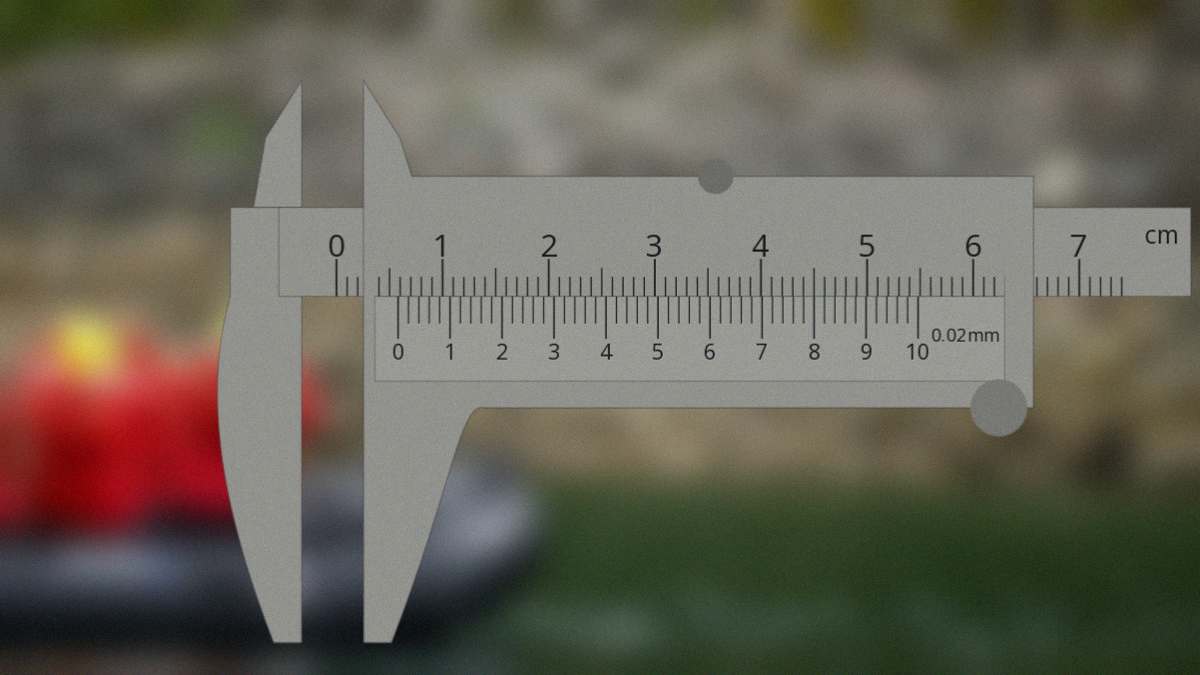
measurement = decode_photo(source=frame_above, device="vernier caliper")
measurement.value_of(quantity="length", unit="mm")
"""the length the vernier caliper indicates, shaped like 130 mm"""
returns 5.8 mm
